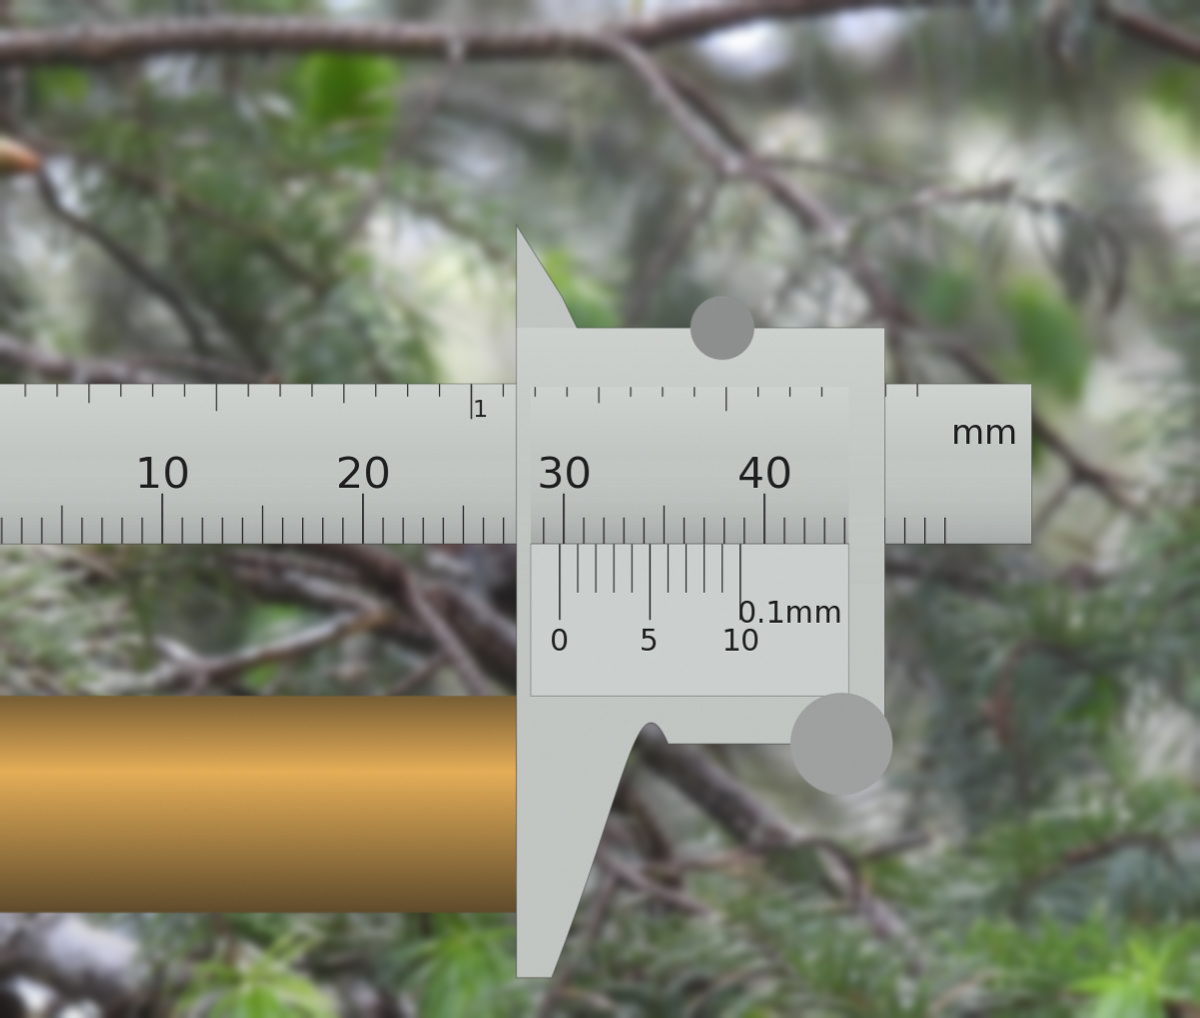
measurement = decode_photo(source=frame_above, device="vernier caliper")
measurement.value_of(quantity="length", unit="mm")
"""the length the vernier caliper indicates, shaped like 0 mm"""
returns 29.8 mm
